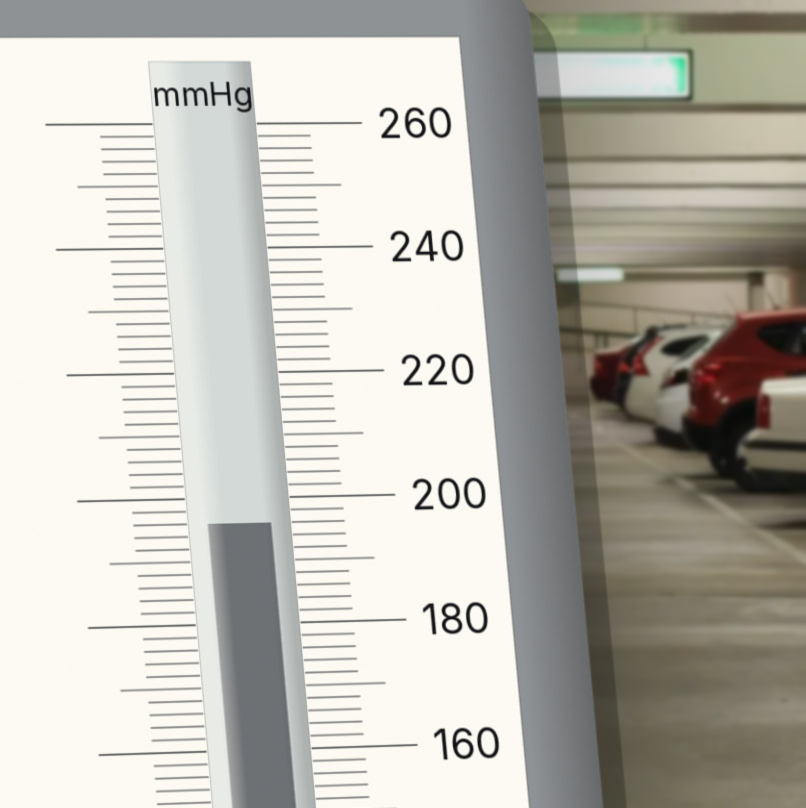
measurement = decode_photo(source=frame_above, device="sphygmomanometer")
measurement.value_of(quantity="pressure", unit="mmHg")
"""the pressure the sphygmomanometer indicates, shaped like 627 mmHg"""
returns 196 mmHg
